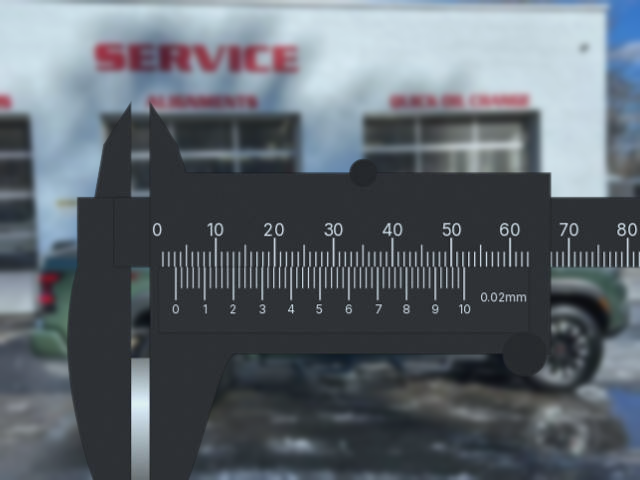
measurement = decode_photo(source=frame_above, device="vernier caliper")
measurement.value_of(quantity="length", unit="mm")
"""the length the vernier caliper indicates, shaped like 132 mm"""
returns 3.2 mm
